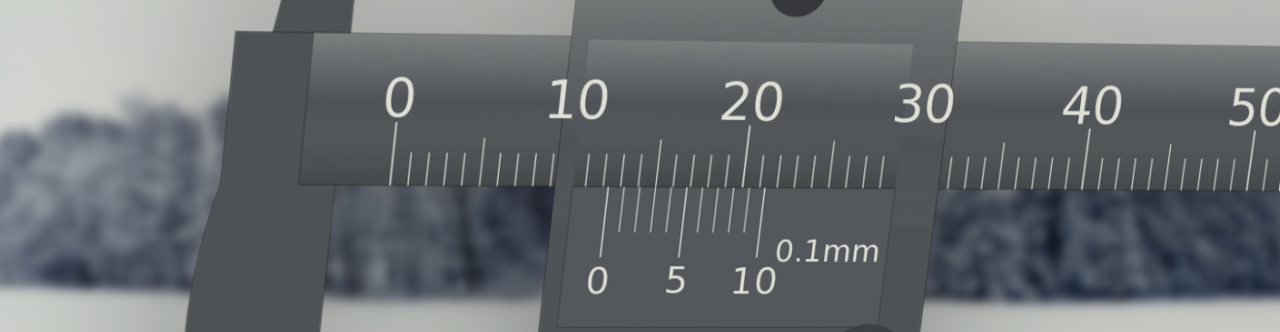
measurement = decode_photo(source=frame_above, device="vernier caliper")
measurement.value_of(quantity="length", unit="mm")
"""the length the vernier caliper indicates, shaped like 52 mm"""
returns 12.3 mm
